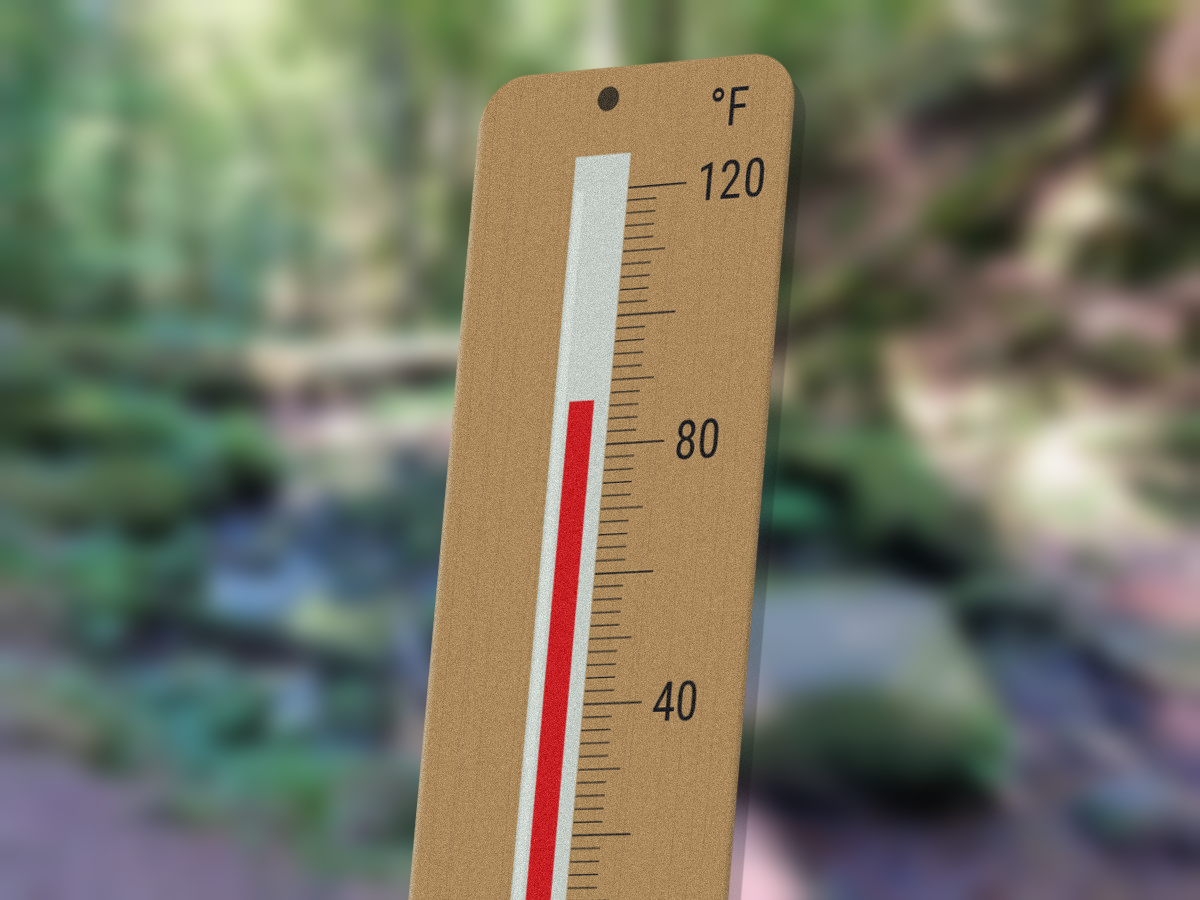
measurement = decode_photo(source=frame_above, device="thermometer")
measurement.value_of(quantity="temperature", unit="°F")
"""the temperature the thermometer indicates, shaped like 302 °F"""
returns 87 °F
